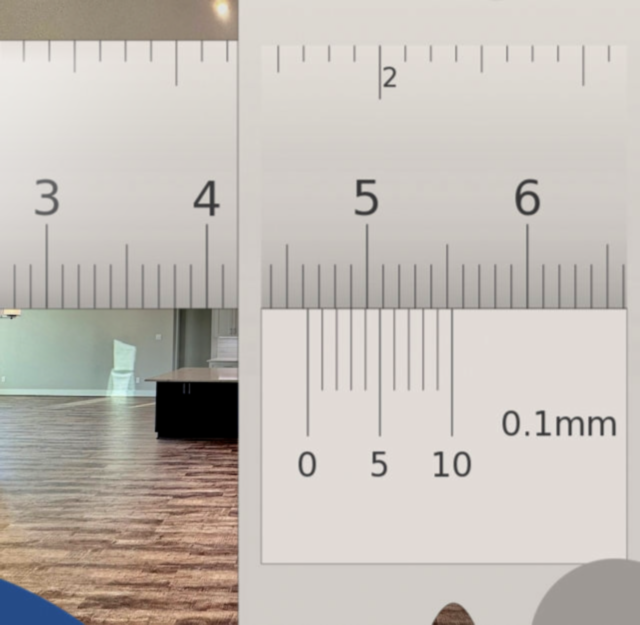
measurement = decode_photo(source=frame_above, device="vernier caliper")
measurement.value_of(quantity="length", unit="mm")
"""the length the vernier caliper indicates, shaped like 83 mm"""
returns 46.3 mm
